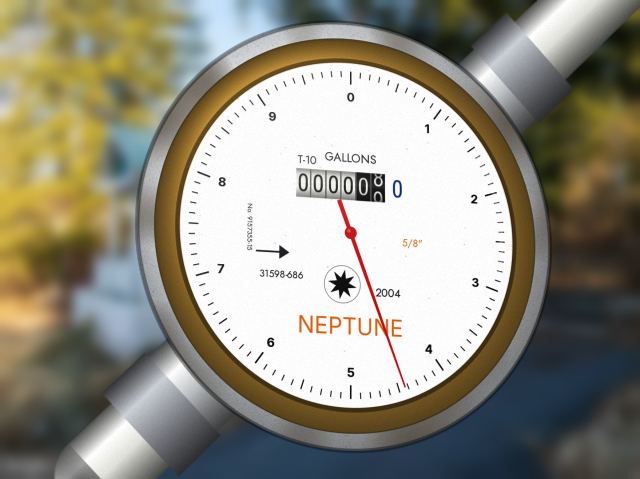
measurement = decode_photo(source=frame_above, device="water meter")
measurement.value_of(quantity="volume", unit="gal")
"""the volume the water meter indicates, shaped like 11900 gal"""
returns 84.4 gal
